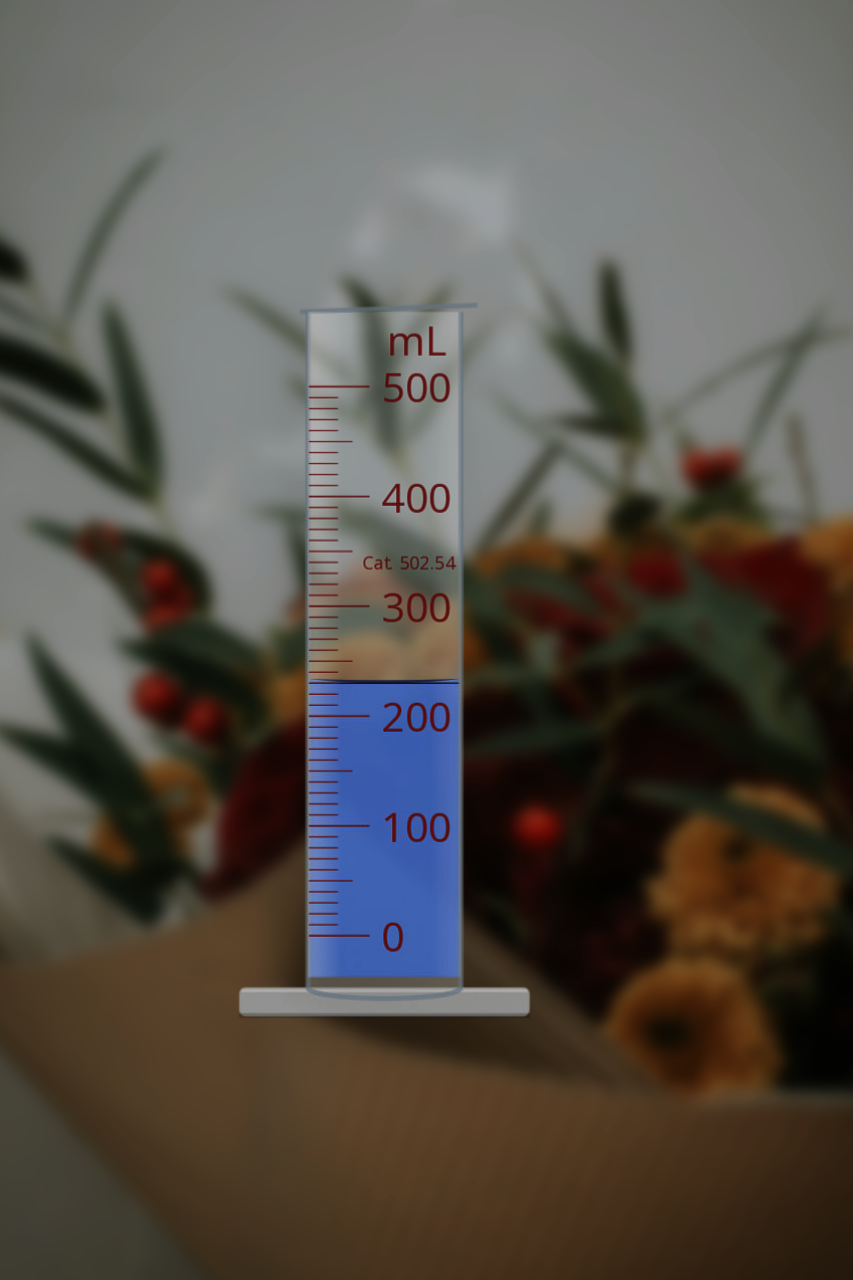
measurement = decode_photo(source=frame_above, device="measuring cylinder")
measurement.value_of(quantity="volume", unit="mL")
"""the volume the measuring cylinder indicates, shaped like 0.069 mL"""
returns 230 mL
